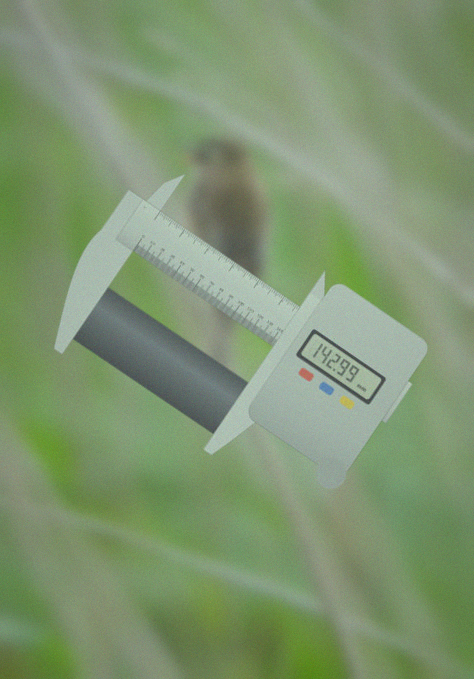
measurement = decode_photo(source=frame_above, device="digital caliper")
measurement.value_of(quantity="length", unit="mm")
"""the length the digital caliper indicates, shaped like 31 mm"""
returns 142.99 mm
